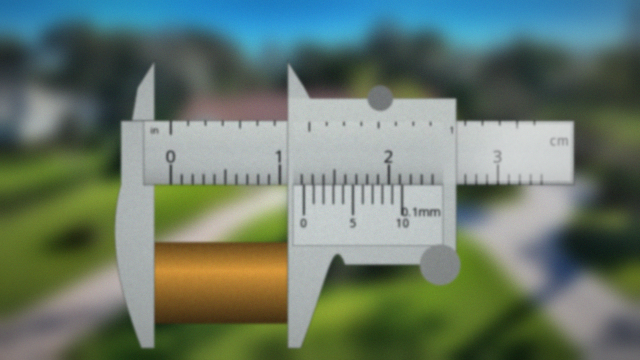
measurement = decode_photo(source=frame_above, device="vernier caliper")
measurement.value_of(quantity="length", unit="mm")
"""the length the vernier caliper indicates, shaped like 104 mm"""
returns 12.2 mm
